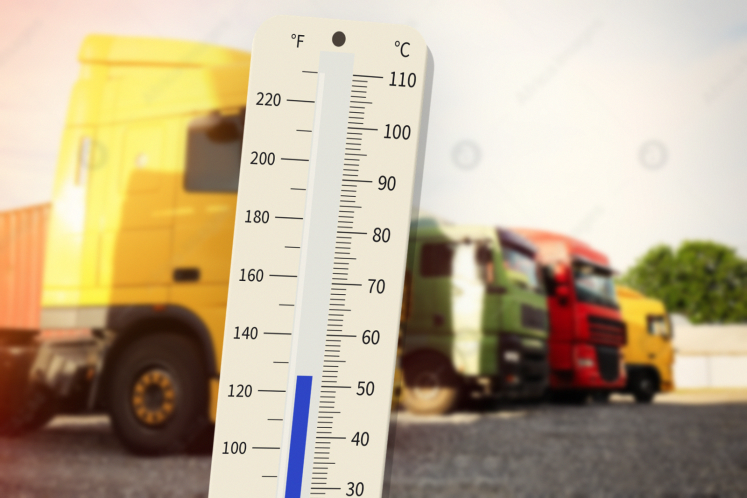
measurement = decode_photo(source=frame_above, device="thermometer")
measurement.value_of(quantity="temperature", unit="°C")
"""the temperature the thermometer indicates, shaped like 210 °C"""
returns 52 °C
